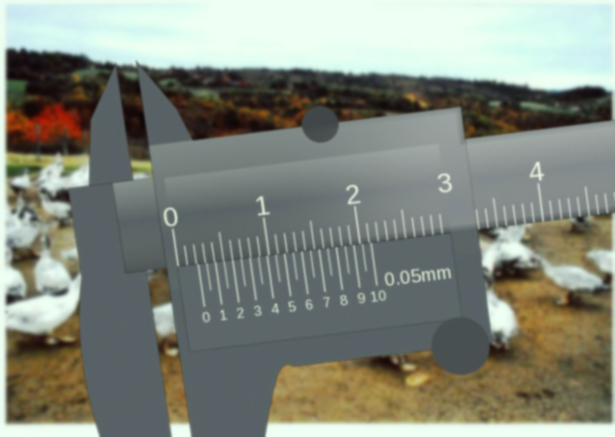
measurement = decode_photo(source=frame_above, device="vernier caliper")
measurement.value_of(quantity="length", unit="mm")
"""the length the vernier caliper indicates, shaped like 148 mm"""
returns 2.2 mm
